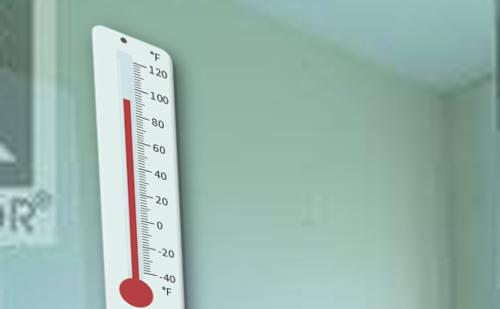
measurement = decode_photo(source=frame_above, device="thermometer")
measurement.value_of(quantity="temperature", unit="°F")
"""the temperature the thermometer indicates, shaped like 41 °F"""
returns 90 °F
